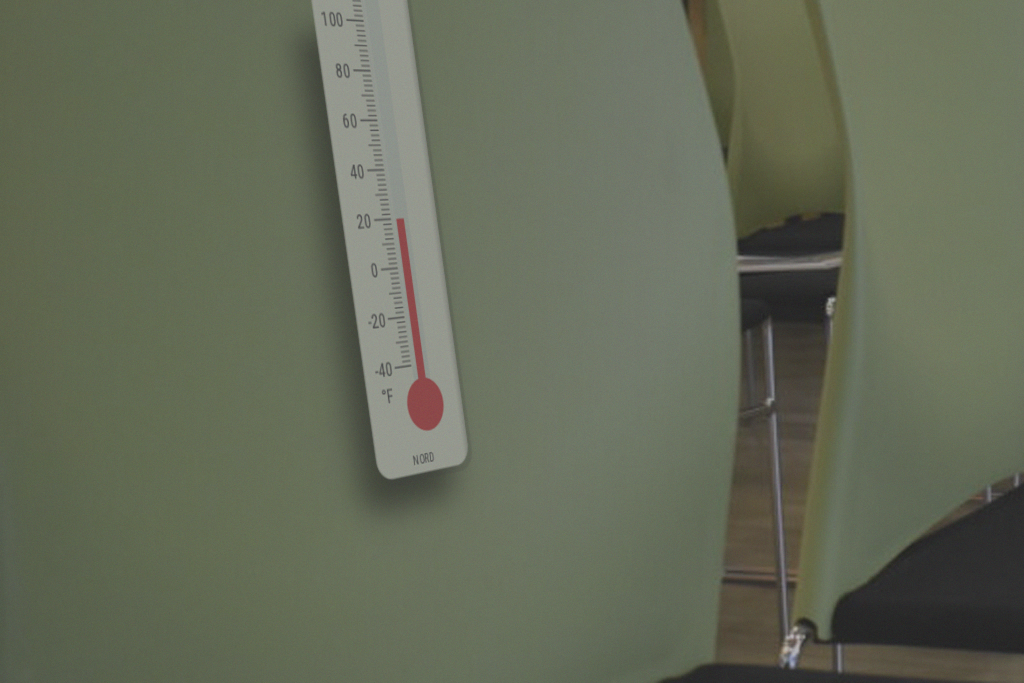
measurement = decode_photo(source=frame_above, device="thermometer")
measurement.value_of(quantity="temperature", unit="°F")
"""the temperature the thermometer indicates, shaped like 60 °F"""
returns 20 °F
